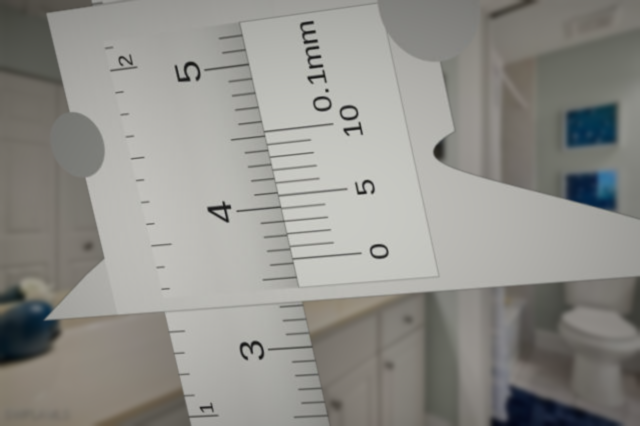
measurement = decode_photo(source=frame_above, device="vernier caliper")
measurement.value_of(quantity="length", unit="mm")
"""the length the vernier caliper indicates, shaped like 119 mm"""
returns 36.3 mm
